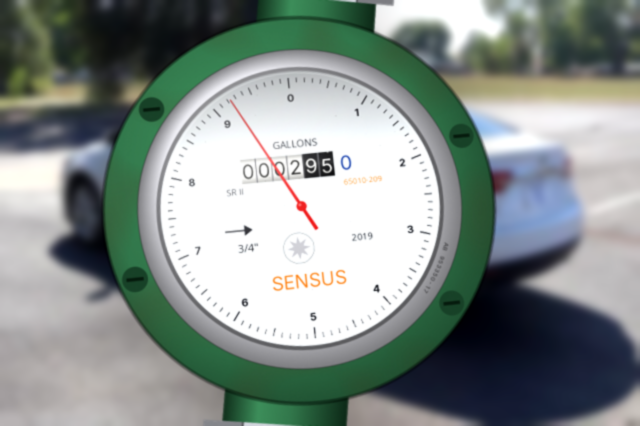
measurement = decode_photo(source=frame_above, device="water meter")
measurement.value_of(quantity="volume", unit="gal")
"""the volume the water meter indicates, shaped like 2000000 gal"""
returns 2949.2 gal
